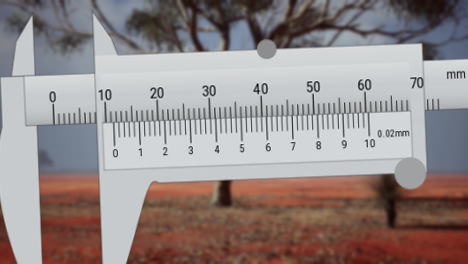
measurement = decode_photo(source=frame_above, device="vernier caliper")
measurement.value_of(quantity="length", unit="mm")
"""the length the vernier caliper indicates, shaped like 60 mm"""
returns 11.5 mm
